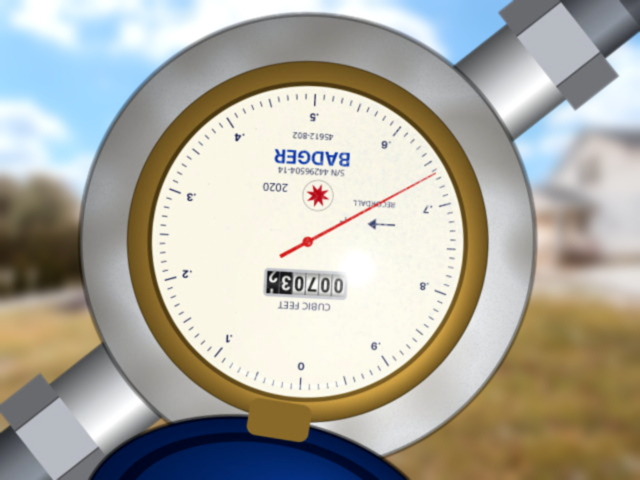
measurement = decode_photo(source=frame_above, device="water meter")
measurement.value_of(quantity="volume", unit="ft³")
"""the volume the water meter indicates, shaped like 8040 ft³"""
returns 7031.66 ft³
